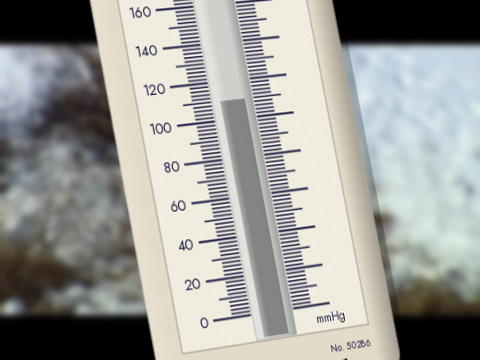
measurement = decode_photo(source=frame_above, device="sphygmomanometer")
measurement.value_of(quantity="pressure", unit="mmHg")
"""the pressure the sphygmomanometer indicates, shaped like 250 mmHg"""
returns 110 mmHg
